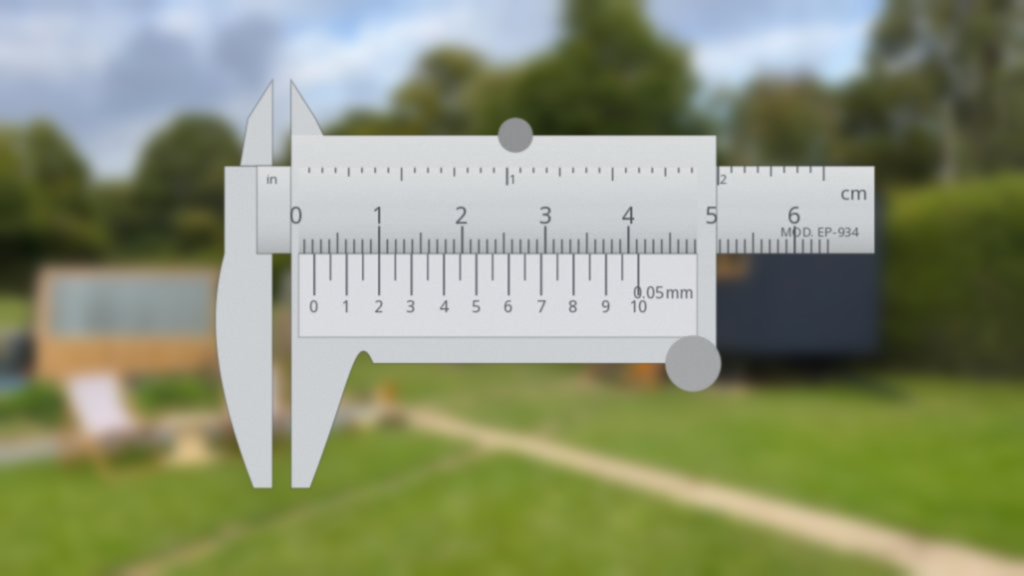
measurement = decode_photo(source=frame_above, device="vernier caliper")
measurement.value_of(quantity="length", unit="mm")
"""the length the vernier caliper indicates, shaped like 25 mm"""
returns 2.2 mm
